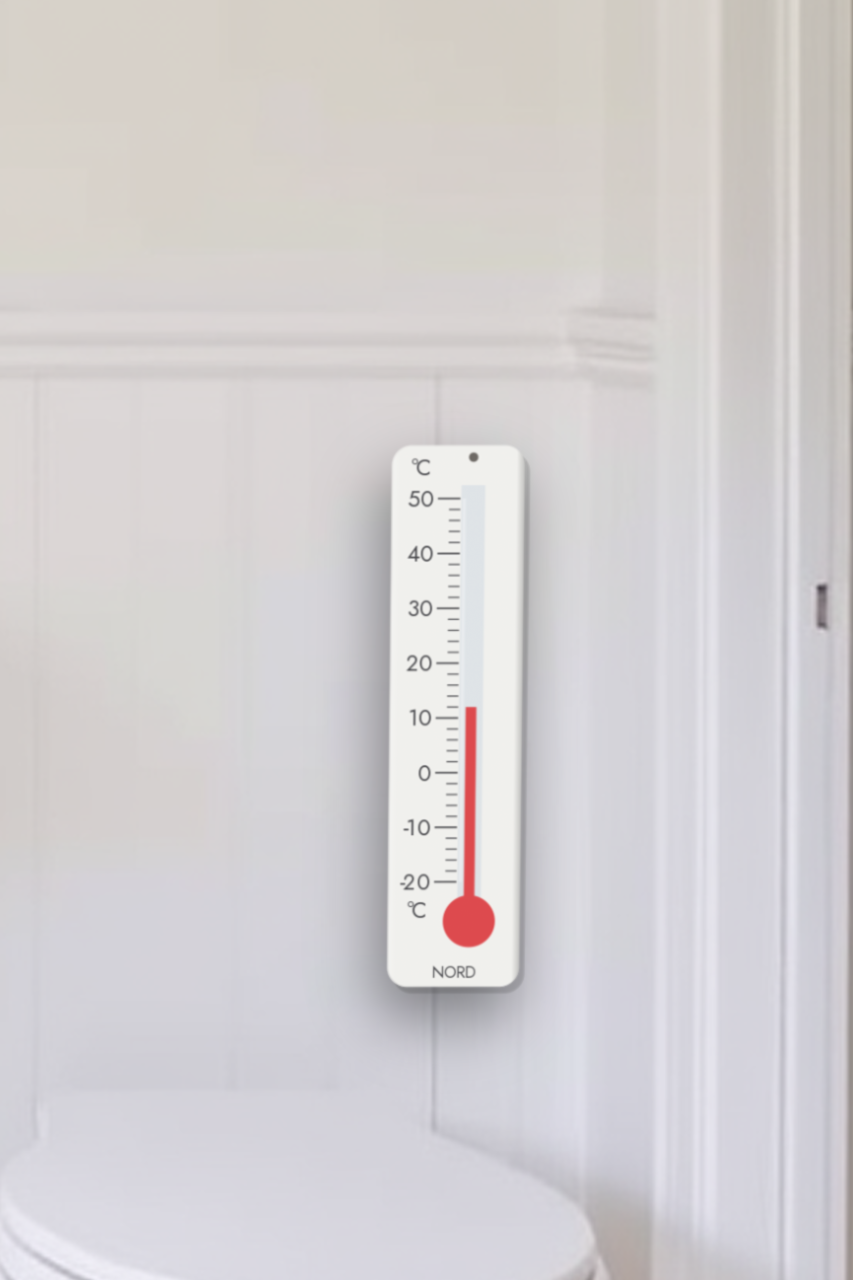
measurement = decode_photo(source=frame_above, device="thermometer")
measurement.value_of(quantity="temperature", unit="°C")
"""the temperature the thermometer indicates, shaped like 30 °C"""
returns 12 °C
